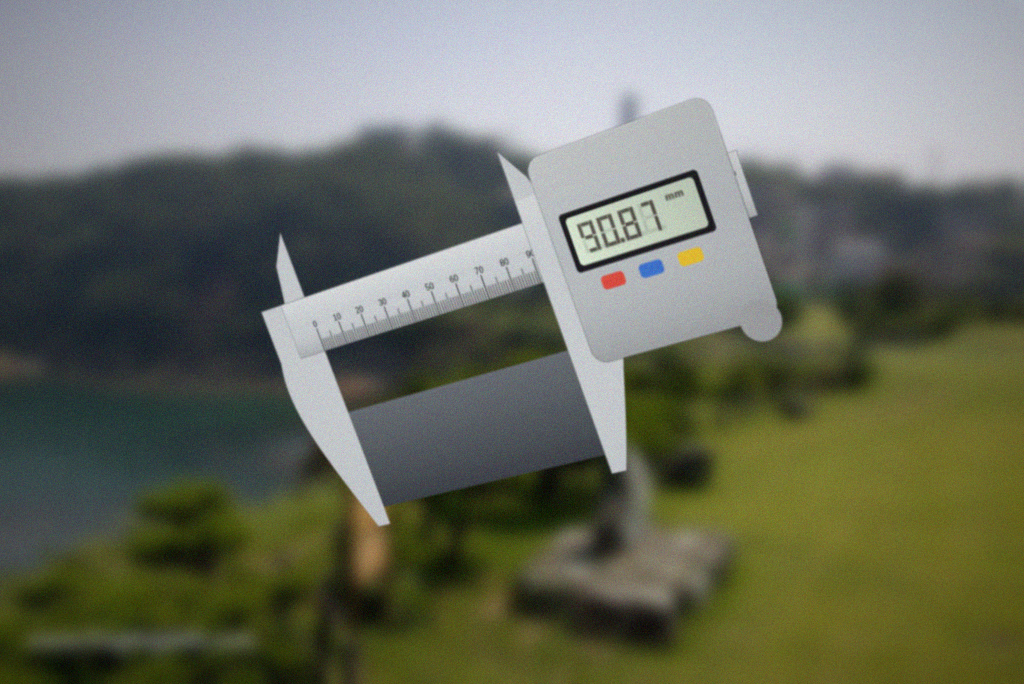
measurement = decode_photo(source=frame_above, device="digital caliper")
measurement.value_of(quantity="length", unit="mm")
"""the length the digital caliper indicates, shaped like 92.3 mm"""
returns 90.87 mm
